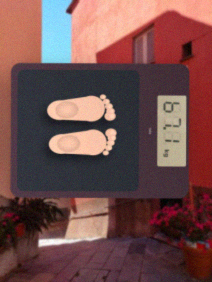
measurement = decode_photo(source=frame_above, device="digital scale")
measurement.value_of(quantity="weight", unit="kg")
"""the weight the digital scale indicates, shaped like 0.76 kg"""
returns 67.1 kg
